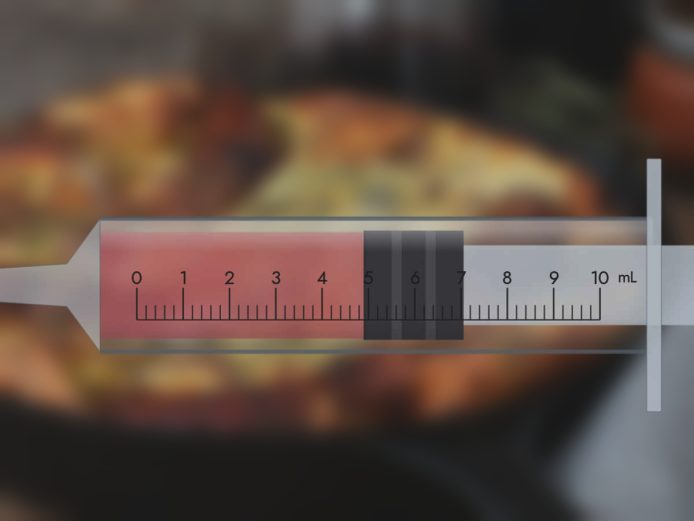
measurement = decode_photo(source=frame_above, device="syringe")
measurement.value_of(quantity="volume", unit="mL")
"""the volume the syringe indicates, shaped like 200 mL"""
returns 4.9 mL
